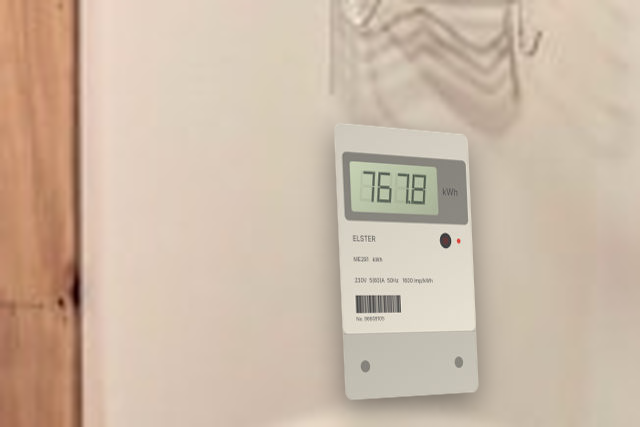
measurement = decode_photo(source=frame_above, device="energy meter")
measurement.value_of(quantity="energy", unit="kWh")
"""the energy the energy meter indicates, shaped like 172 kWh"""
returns 767.8 kWh
